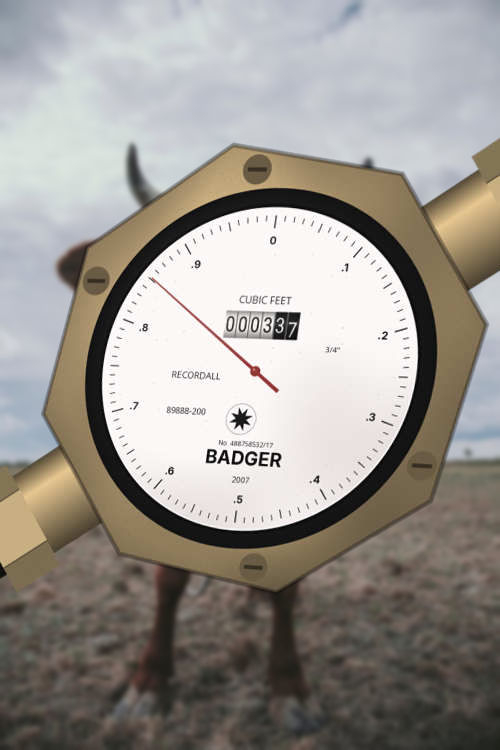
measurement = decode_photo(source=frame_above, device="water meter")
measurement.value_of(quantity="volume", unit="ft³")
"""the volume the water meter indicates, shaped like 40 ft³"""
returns 336.85 ft³
